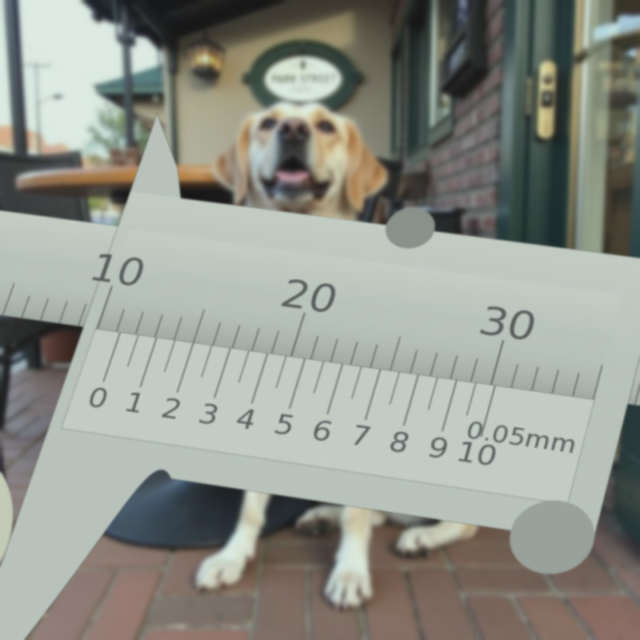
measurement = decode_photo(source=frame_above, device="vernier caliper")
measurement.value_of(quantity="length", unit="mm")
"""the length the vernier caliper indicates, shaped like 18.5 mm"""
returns 11.2 mm
